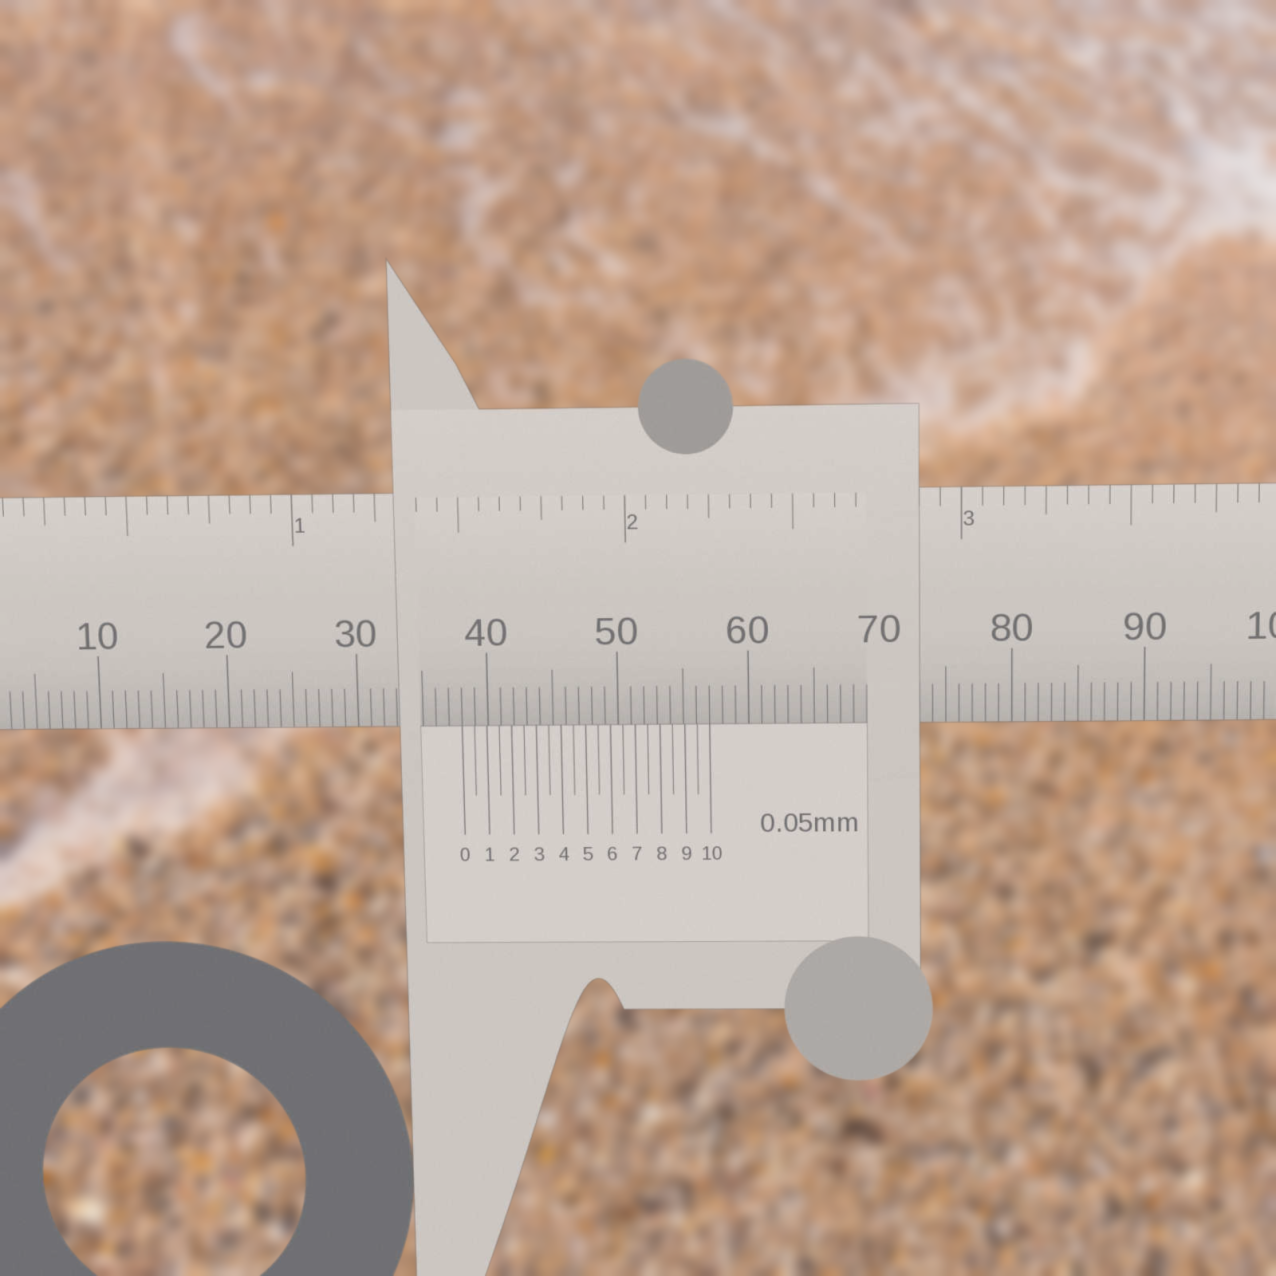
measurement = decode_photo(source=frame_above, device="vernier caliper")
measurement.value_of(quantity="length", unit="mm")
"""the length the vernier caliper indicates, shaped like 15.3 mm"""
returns 38.0 mm
